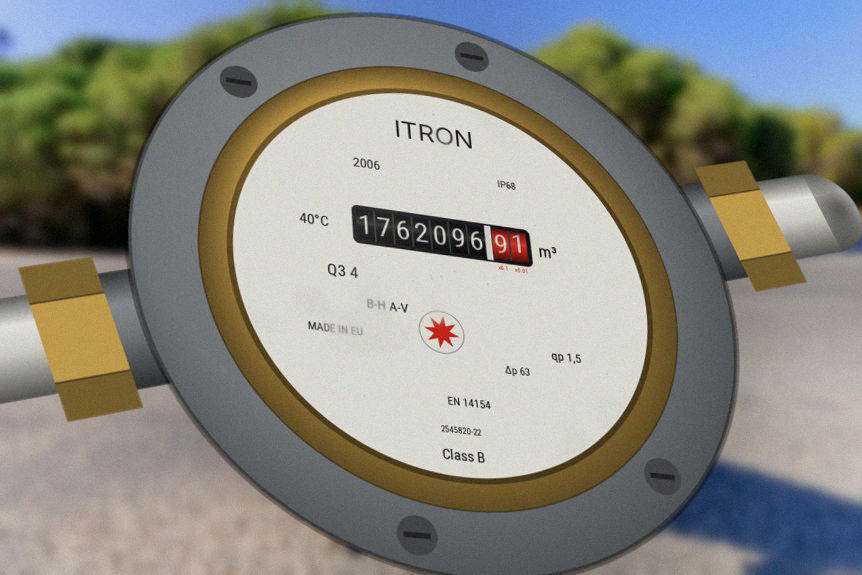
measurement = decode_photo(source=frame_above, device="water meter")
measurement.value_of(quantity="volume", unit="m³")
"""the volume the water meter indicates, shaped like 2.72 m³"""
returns 1762096.91 m³
